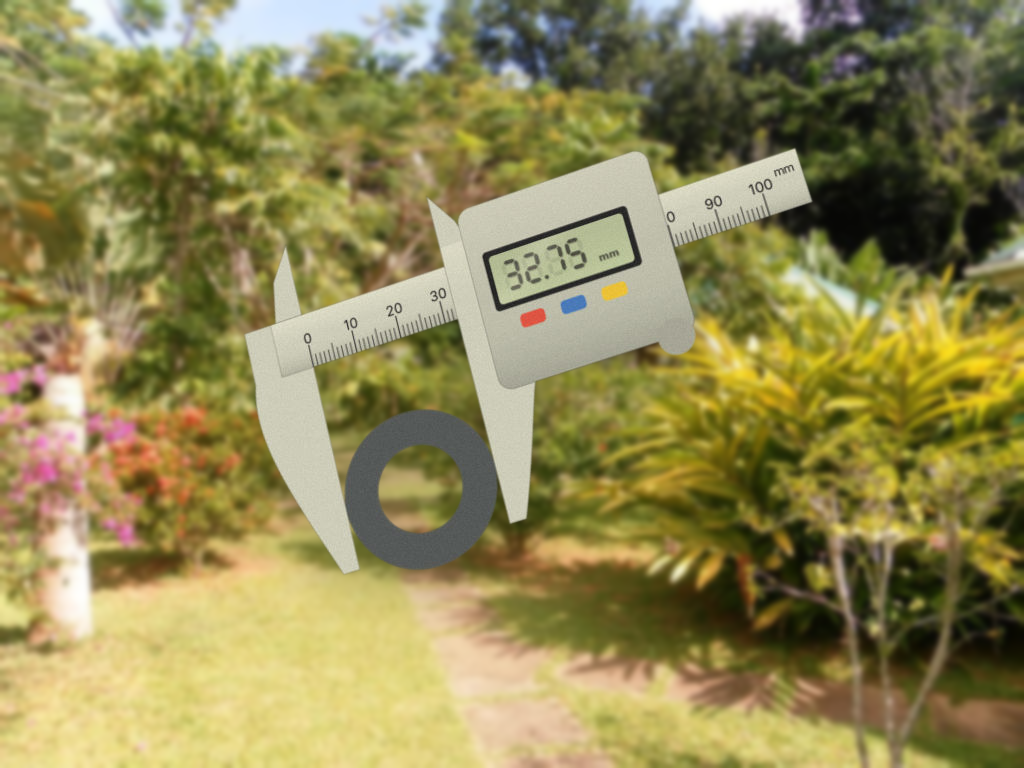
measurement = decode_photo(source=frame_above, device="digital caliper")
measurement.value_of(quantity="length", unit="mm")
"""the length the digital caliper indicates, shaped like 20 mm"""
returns 32.75 mm
